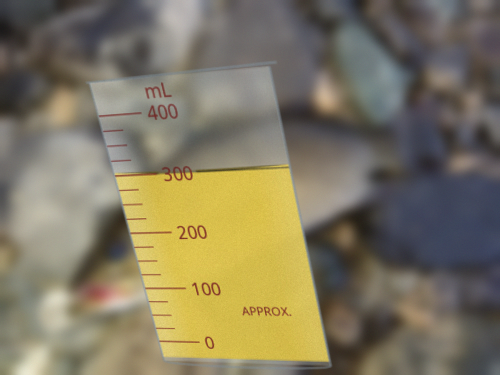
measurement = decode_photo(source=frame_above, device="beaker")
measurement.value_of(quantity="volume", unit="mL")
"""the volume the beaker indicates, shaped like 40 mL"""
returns 300 mL
